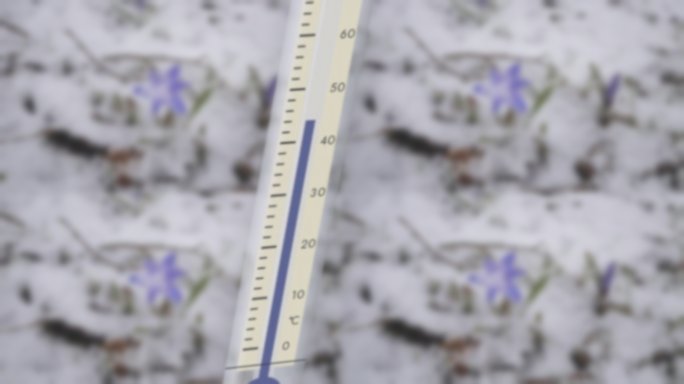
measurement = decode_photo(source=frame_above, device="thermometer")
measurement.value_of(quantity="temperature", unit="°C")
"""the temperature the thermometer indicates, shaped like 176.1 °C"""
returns 44 °C
